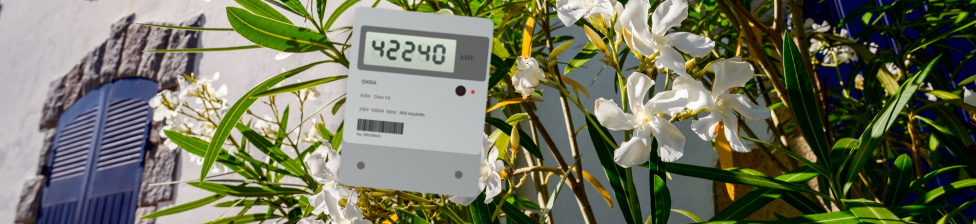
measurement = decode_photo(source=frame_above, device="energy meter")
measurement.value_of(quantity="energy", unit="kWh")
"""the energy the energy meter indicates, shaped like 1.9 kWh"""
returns 42240 kWh
